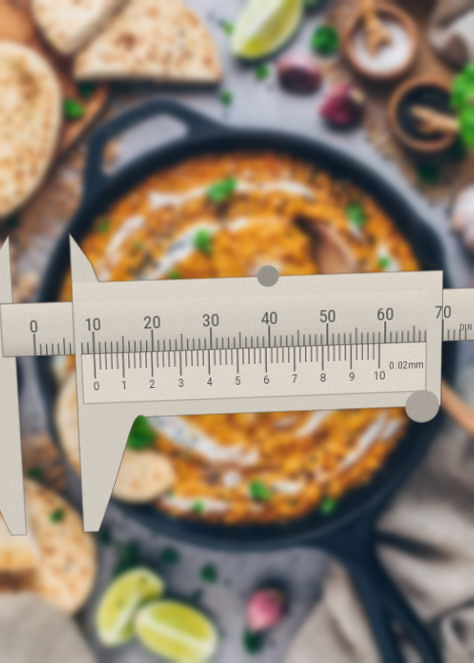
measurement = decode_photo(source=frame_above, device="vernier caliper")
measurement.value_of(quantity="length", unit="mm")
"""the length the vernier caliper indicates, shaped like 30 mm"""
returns 10.0 mm
